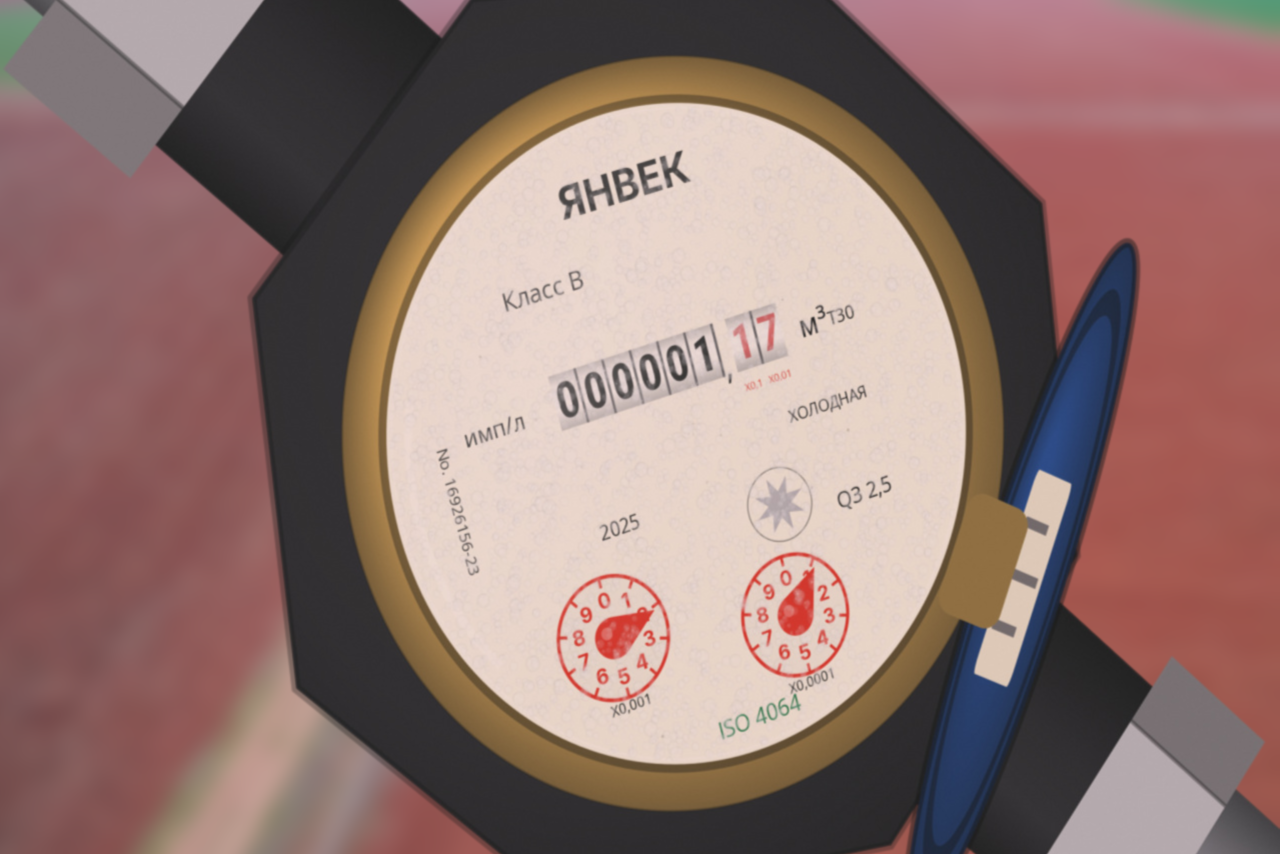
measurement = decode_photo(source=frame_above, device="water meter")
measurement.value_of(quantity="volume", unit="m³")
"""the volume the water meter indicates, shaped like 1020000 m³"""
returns 1.1721 m³
